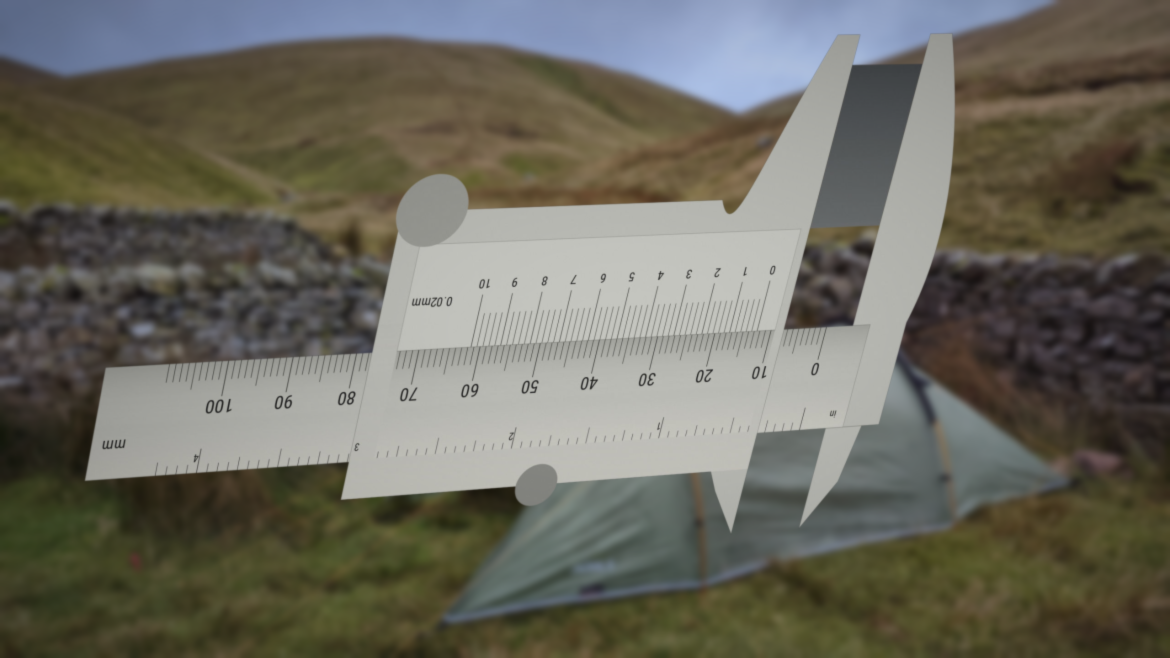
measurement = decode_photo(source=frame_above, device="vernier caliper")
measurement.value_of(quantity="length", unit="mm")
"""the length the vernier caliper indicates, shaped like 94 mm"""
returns 12.5 mm
